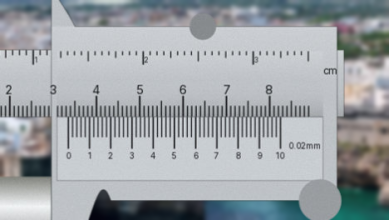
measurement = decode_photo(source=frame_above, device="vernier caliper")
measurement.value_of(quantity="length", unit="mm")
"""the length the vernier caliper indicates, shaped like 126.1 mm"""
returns 33.5 mm
